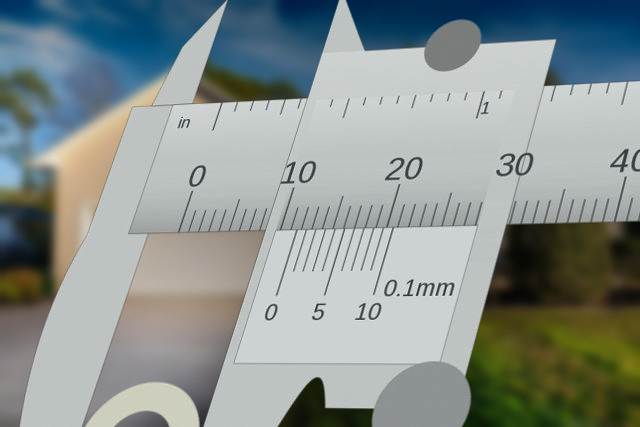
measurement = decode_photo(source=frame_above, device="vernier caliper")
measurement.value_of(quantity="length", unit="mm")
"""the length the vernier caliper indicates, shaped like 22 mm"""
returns 11.6 mm
